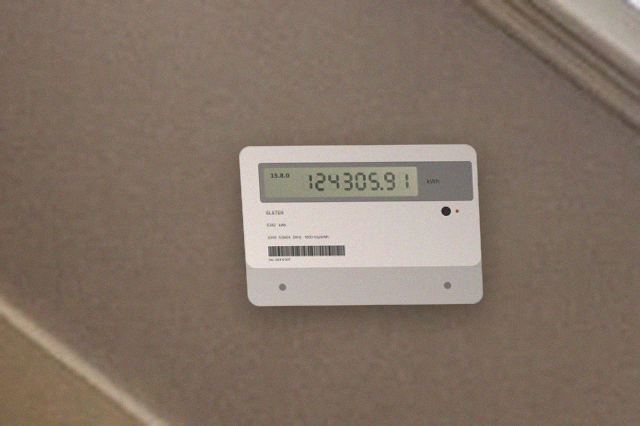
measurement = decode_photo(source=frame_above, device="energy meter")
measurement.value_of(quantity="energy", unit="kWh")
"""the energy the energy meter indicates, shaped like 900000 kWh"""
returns 124305.91 kWh
